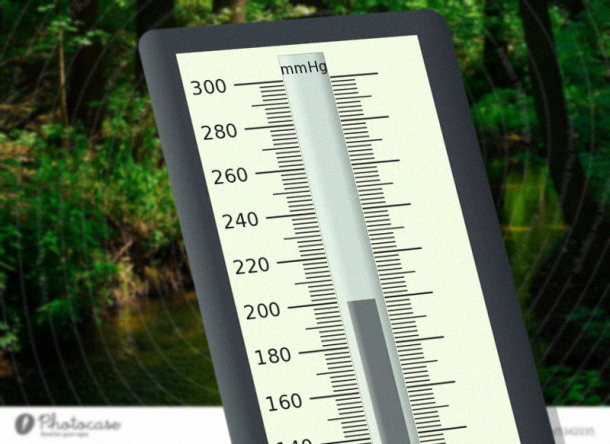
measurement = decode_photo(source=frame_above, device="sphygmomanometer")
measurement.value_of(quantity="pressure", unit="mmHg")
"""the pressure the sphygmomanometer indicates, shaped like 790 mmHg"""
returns 200 mmHg
